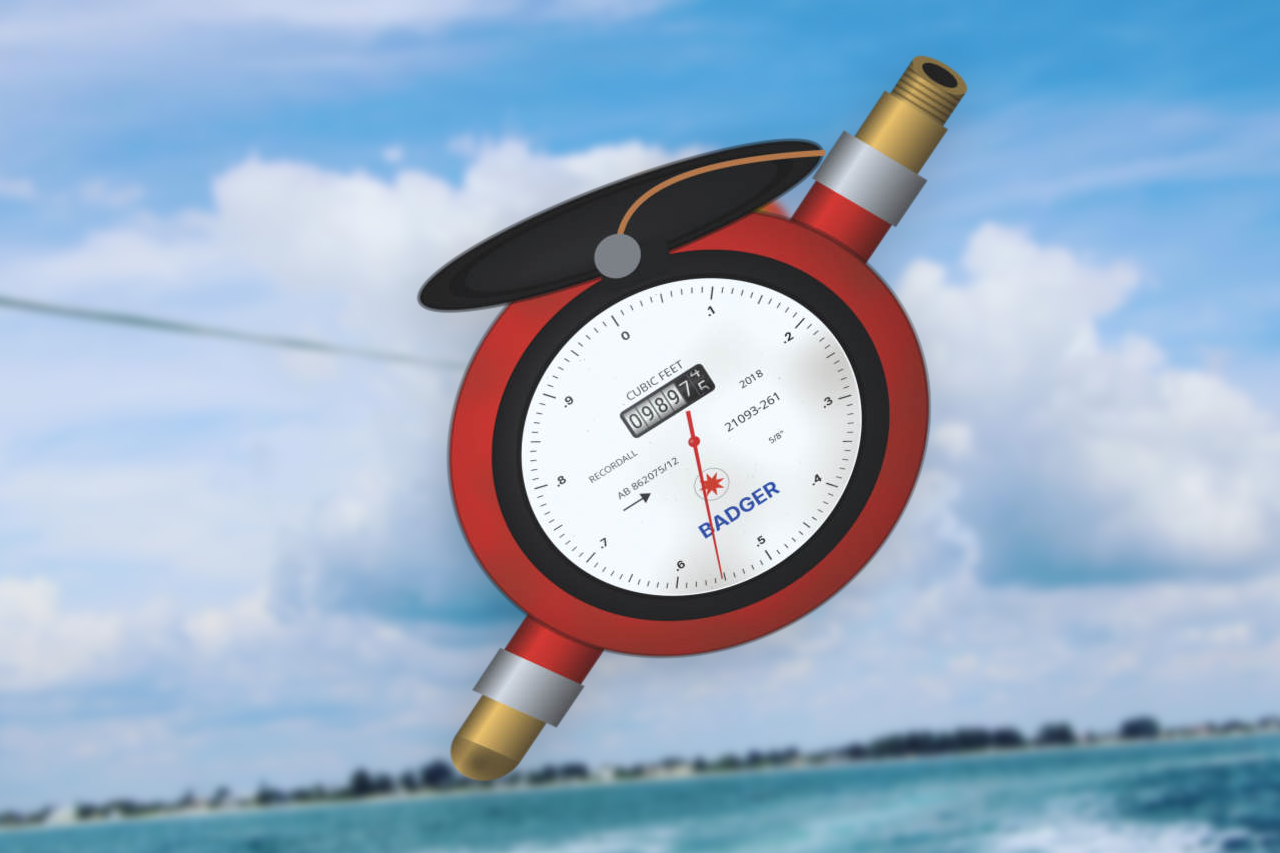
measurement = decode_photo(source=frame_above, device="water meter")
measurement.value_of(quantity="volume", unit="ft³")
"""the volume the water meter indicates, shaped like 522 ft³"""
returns 98974.55 ft³
